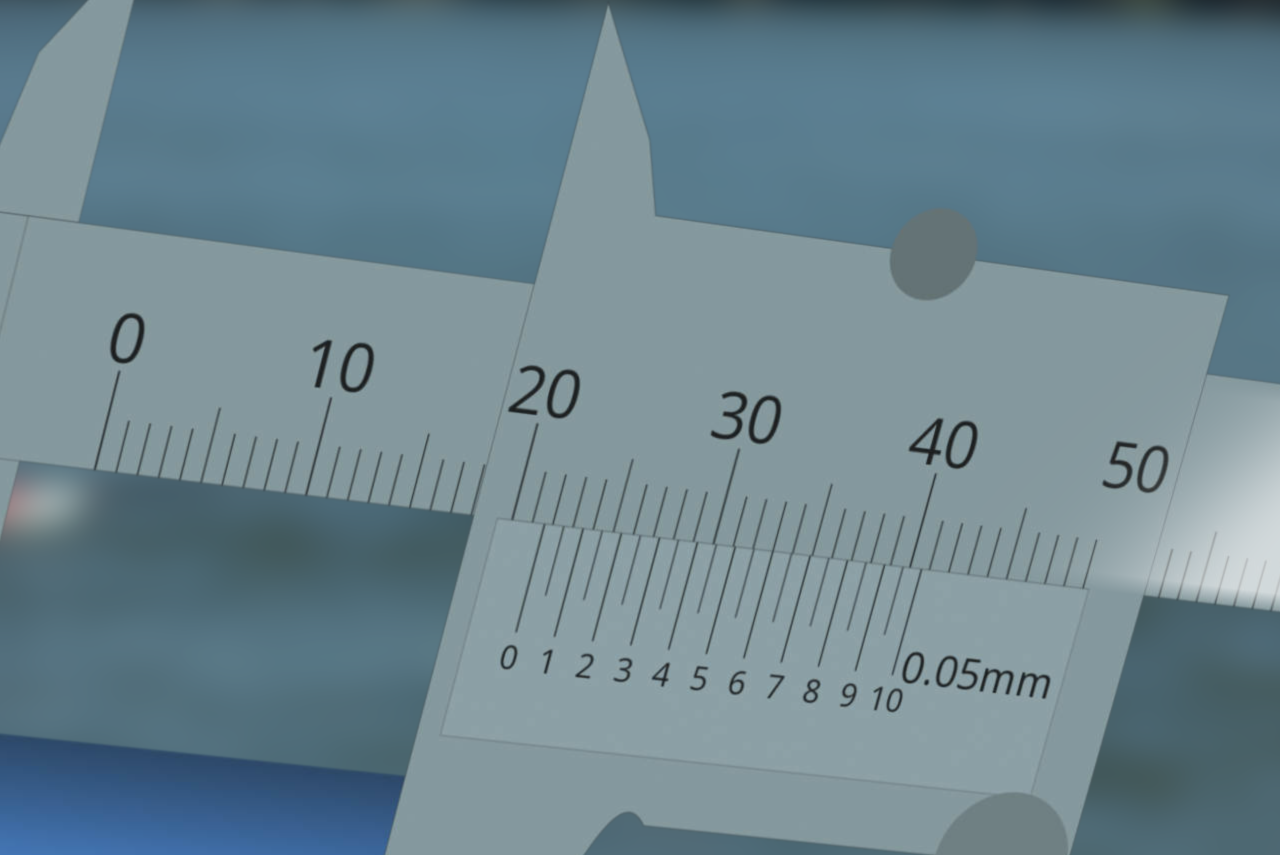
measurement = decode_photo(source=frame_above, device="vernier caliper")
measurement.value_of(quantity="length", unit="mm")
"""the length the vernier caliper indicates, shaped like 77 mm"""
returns 21.6 mm
